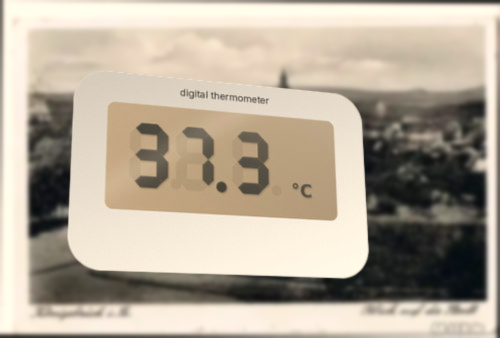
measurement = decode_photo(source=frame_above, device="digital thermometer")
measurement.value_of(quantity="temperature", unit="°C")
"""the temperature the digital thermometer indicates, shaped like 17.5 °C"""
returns 37.3 °C
